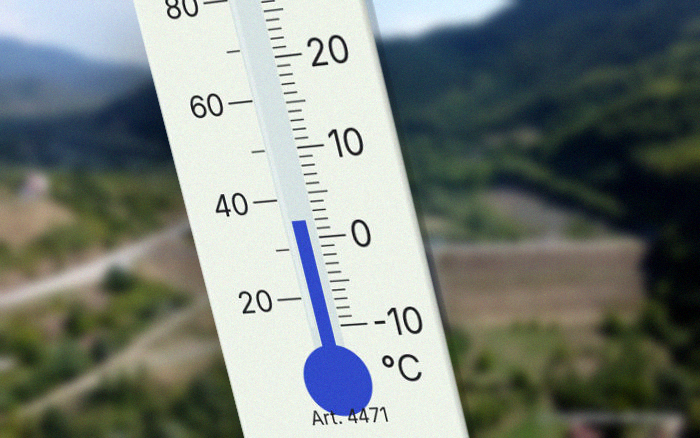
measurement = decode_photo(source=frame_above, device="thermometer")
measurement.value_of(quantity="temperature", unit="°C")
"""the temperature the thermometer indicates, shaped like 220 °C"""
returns 2 °C
